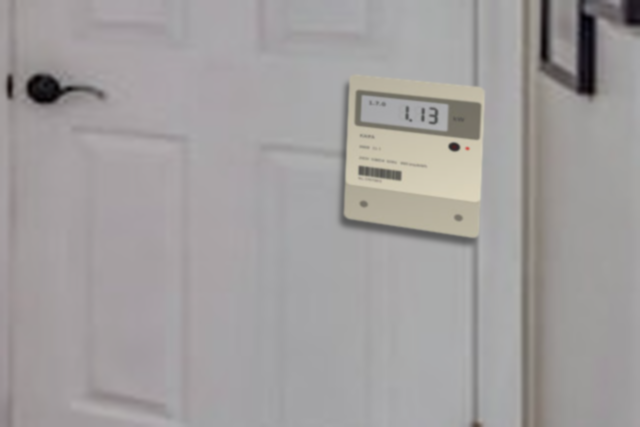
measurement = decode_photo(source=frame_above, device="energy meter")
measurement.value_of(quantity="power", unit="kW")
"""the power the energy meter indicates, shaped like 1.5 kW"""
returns 1.13 kW
